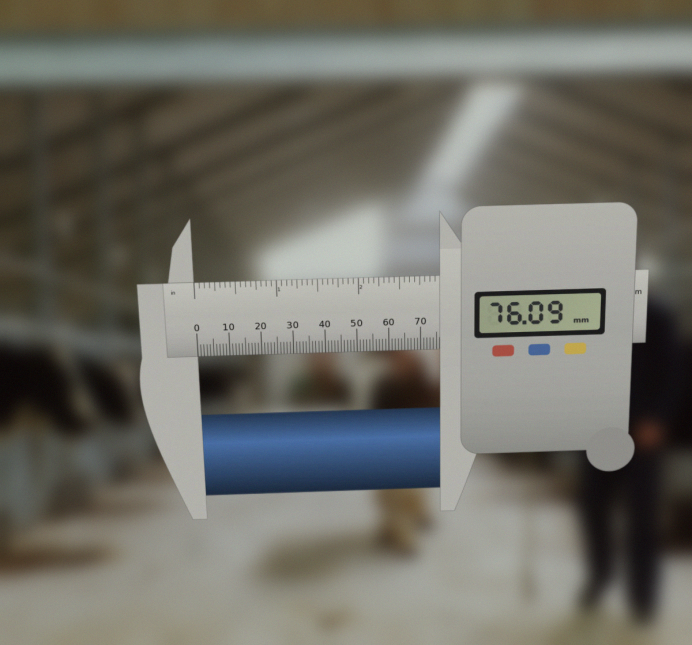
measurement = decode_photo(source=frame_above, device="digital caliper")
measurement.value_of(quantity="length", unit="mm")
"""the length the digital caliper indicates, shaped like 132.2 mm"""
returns 76.09 mm
